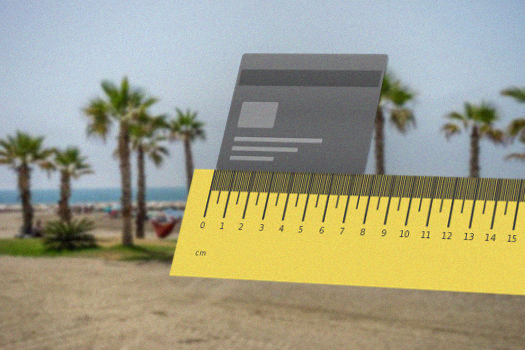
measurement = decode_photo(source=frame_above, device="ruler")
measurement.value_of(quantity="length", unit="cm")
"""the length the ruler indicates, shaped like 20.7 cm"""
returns 7.5 cm
